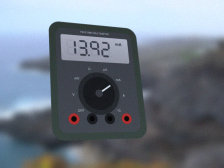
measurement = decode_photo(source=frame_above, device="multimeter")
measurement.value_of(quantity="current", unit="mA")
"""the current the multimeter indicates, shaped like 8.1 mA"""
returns 13.92 mA
